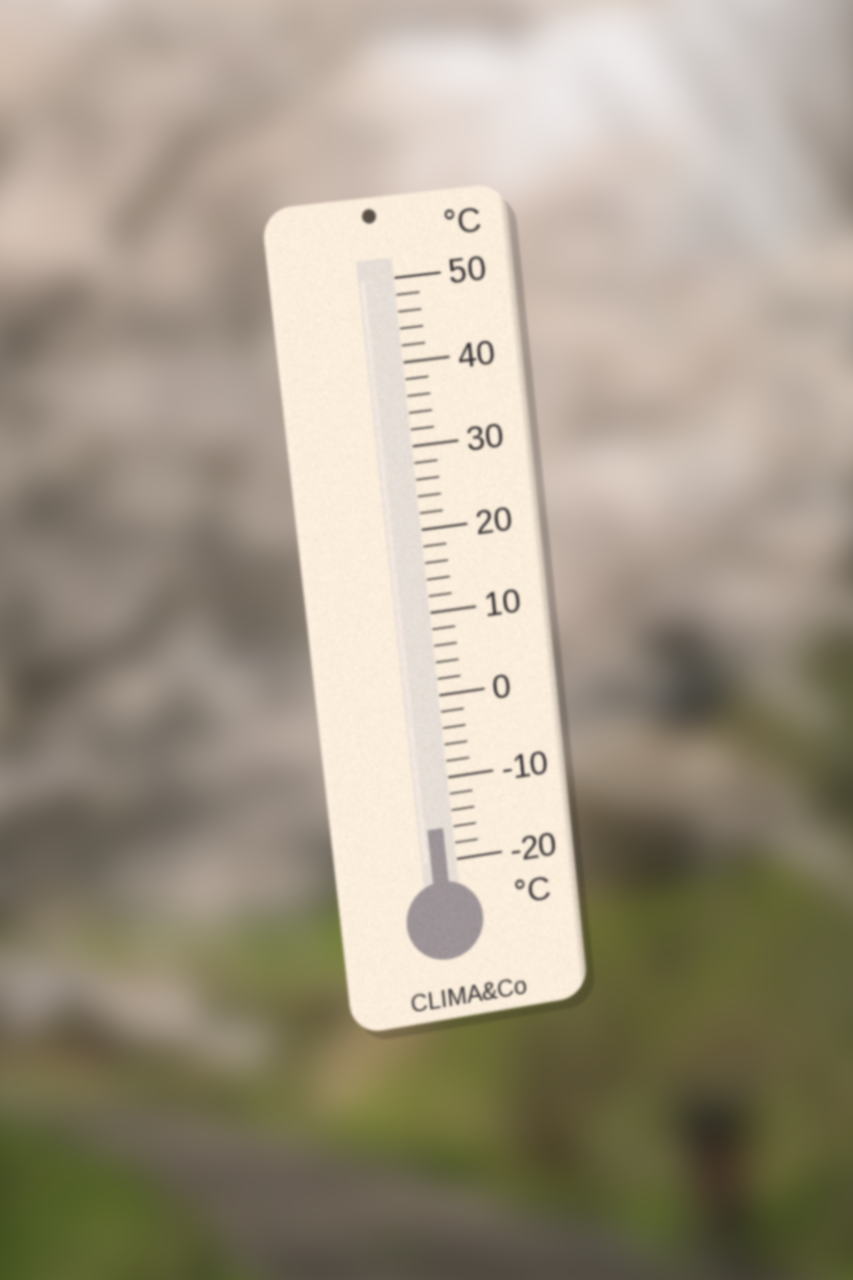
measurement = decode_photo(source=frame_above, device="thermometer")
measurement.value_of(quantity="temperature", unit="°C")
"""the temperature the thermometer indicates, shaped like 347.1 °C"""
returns -16 °C
